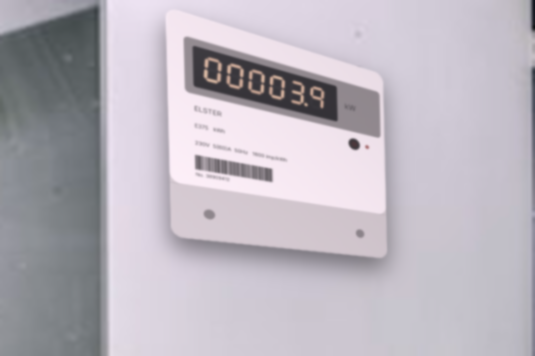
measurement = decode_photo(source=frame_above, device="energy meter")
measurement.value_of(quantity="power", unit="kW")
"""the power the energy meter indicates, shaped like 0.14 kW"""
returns 3.9 kW
